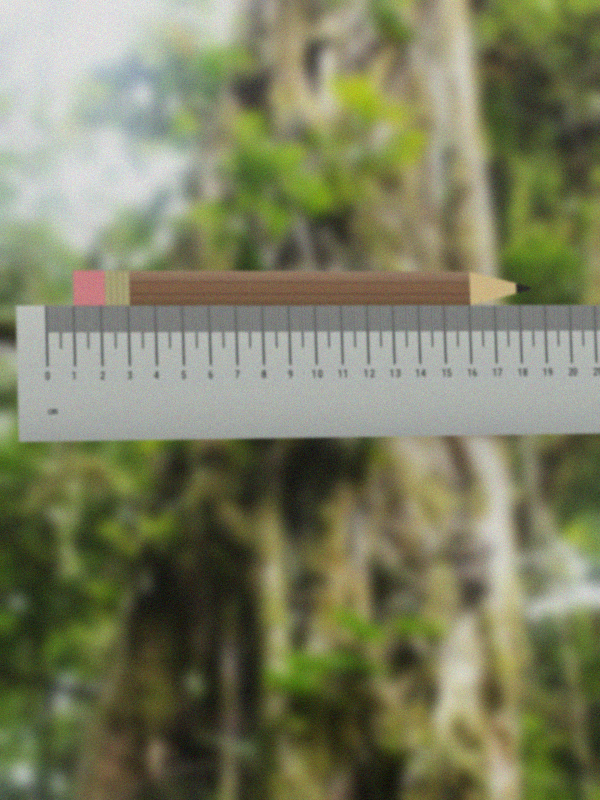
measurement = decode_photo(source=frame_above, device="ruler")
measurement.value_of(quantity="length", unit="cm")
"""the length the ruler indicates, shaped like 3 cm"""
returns 17.5 cm
